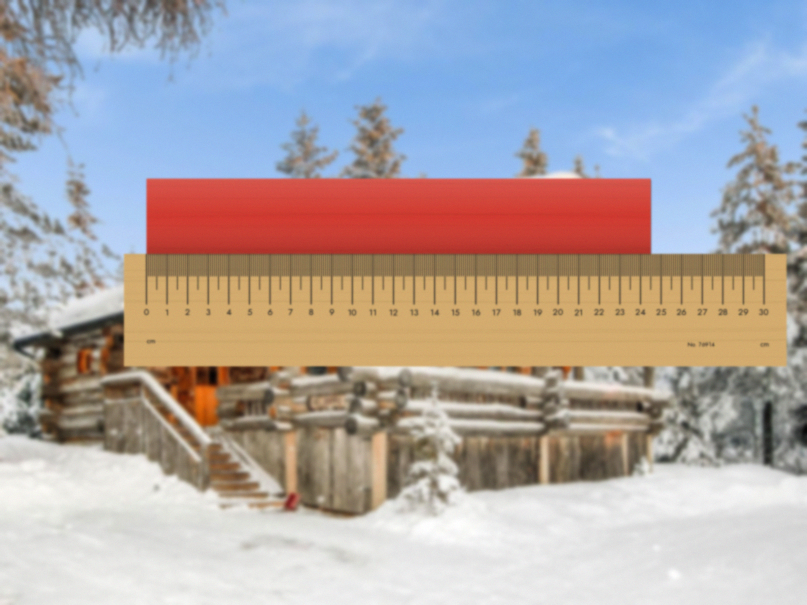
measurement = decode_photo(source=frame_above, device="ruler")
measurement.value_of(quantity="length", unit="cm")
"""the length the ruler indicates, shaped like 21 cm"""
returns 24.5 cm
